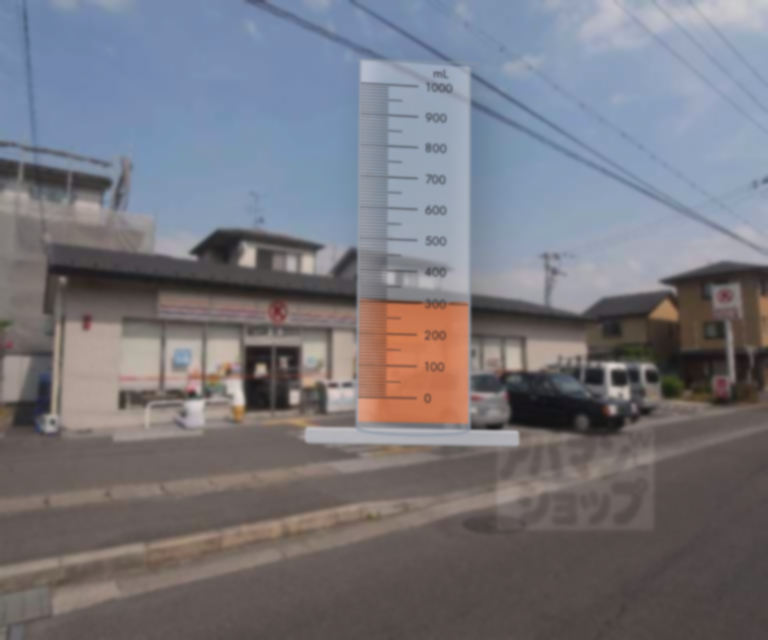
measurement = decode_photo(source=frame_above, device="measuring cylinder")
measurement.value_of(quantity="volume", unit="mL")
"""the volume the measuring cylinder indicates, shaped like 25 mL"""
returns 300 mL
